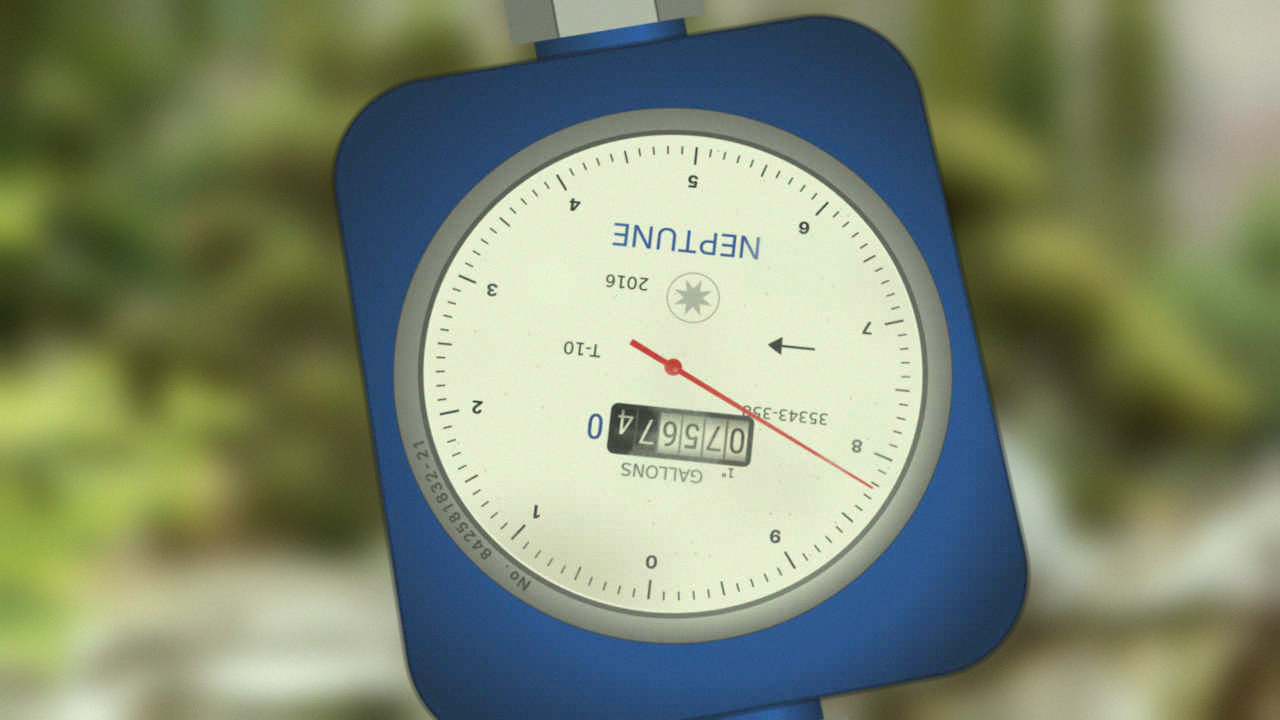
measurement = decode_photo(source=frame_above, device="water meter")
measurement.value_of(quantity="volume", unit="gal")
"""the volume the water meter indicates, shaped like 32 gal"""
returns 756738.2 gal
